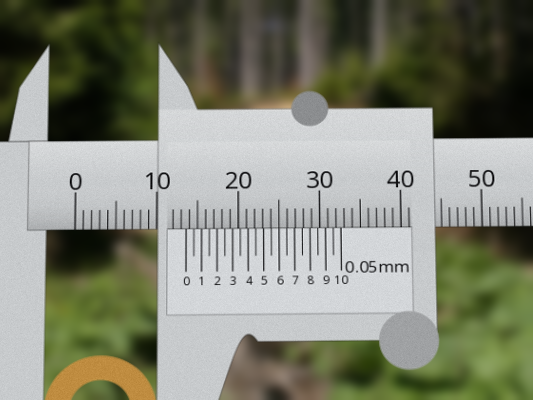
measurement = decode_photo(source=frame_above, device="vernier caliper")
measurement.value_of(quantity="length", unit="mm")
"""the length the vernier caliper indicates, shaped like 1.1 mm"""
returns 13.6 mm
